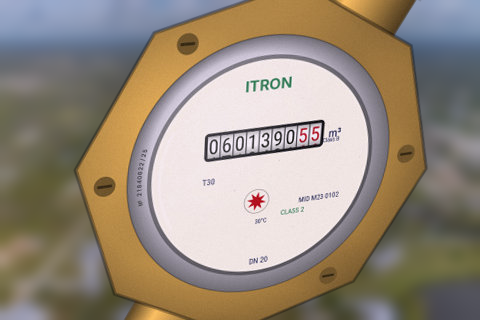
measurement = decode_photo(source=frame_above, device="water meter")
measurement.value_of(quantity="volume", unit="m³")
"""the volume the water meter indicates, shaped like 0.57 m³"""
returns 601390.55 m³
